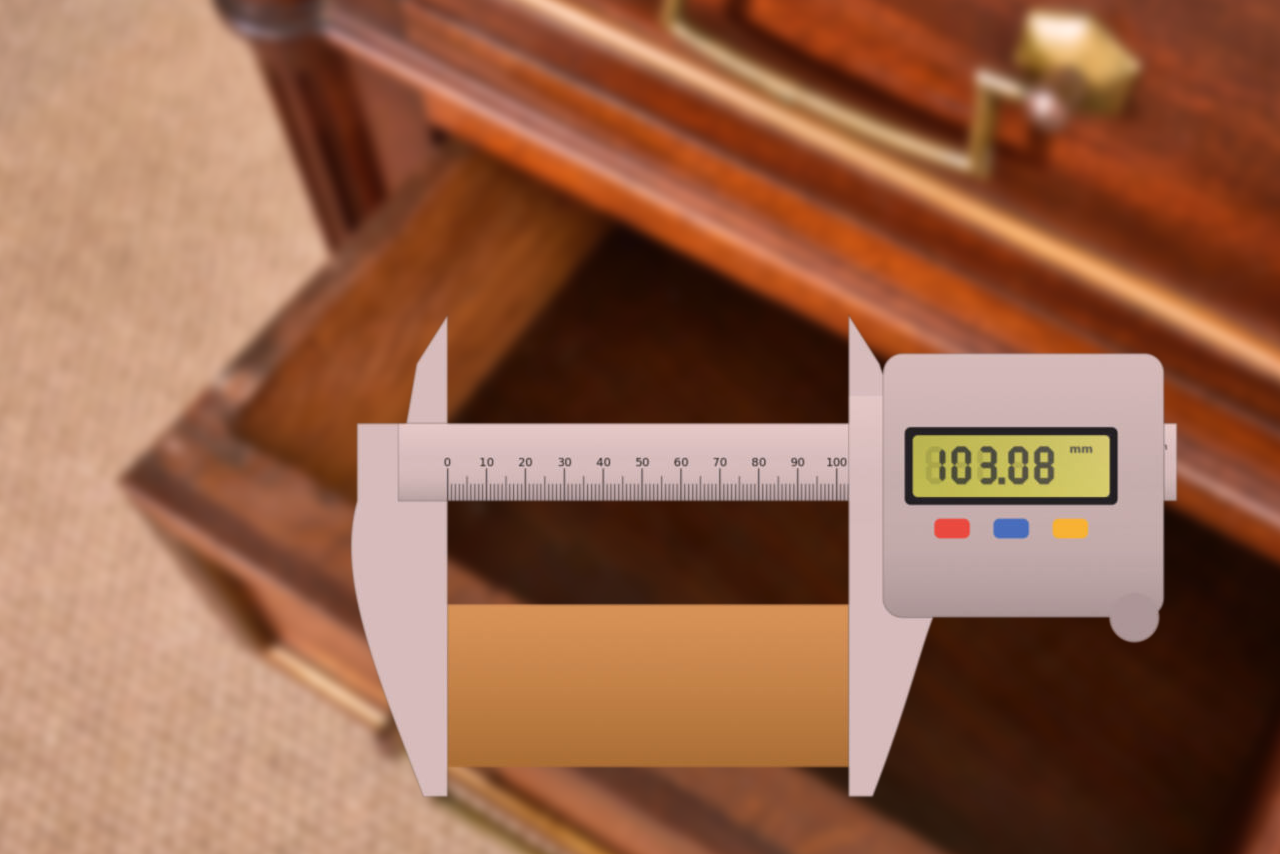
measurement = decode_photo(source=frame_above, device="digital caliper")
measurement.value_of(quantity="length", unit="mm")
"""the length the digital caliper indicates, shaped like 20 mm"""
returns 103.08 mm
